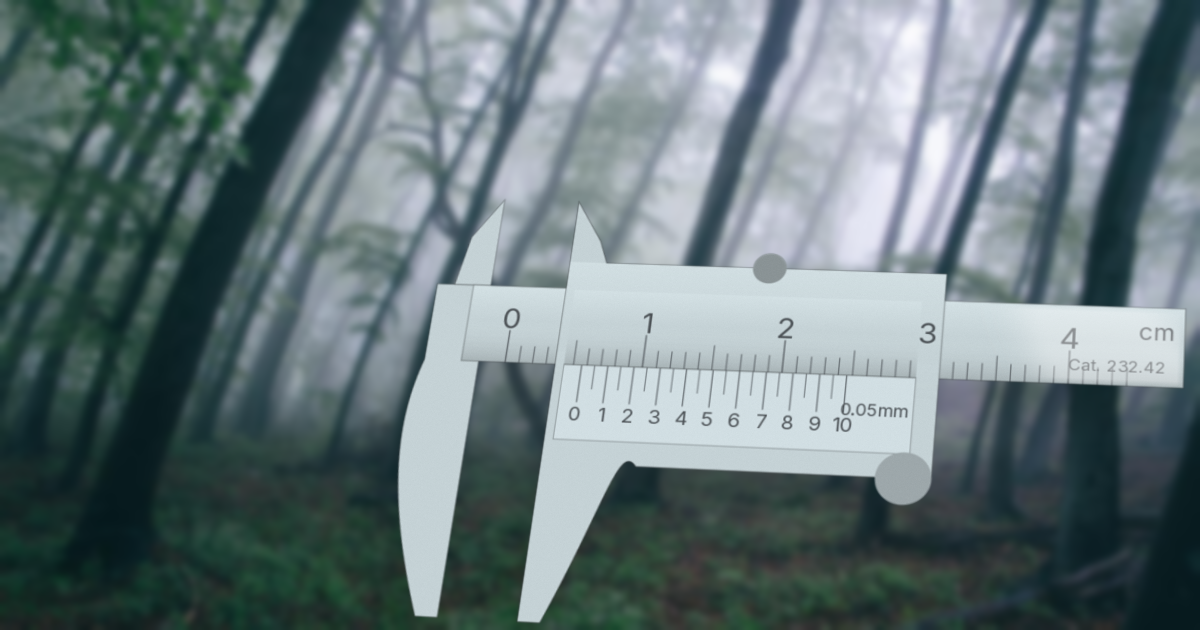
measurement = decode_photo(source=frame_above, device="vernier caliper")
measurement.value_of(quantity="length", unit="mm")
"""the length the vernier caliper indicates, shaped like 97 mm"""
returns 5.6 mm
